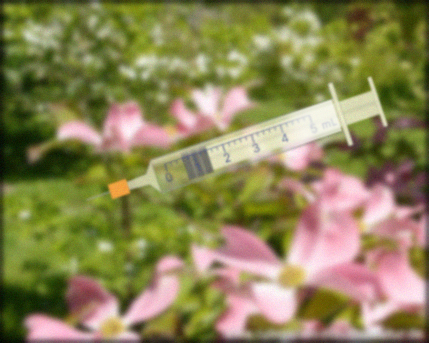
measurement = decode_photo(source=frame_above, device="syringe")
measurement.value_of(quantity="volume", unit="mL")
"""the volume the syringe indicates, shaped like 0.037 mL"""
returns 0.6 mL
